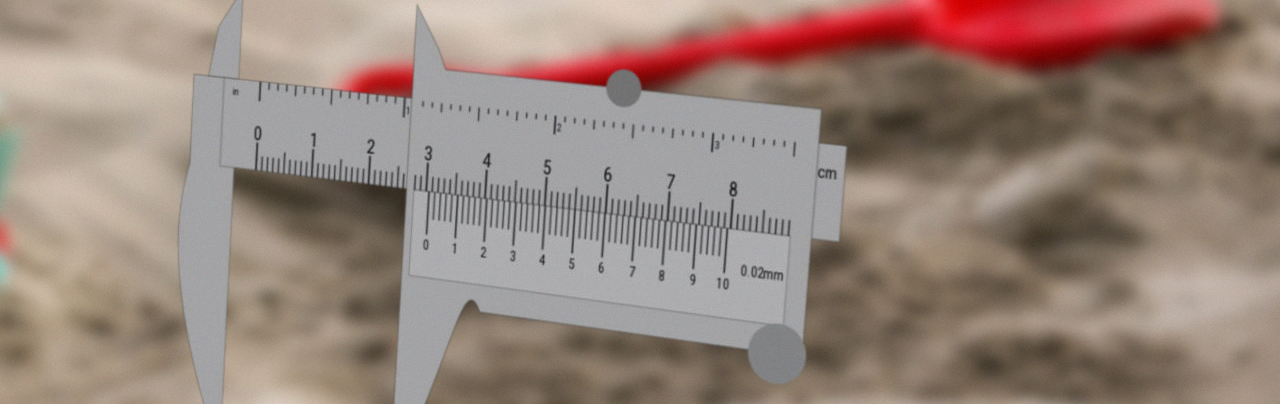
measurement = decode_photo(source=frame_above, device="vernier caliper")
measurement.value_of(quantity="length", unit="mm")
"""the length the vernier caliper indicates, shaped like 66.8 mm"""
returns 30.5 mm
